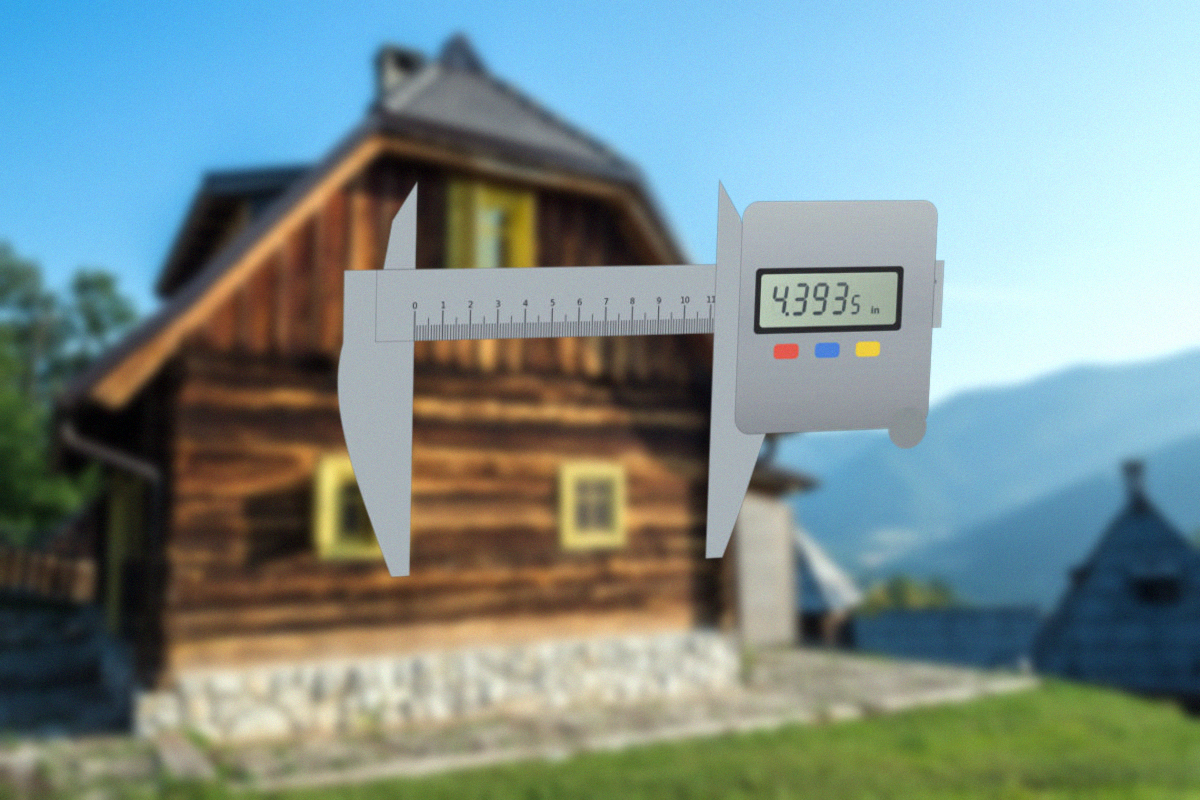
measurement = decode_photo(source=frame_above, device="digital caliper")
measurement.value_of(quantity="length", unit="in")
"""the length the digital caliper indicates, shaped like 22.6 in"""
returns 4.3935 in
